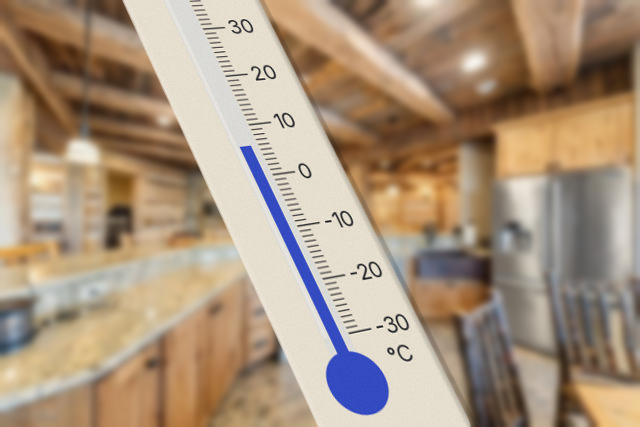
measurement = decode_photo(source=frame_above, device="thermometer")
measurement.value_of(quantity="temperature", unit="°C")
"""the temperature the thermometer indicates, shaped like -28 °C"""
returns 6 °C
